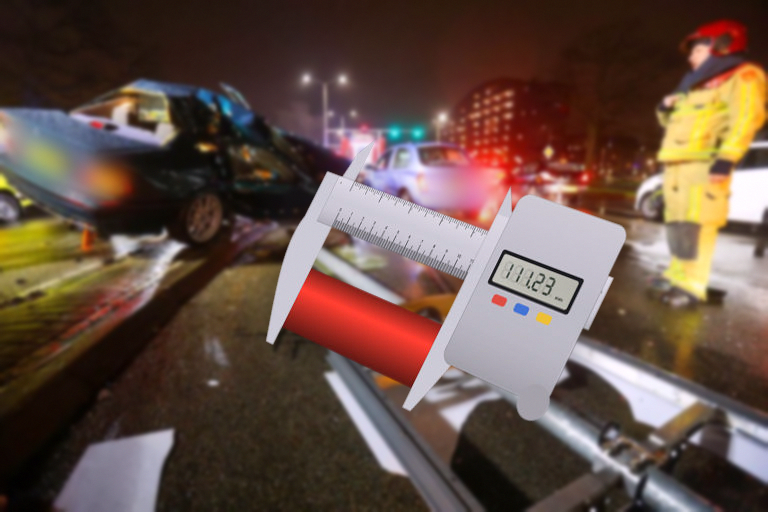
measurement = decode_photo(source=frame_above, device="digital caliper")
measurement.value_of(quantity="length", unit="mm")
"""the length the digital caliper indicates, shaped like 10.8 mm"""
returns 111.23 mm
